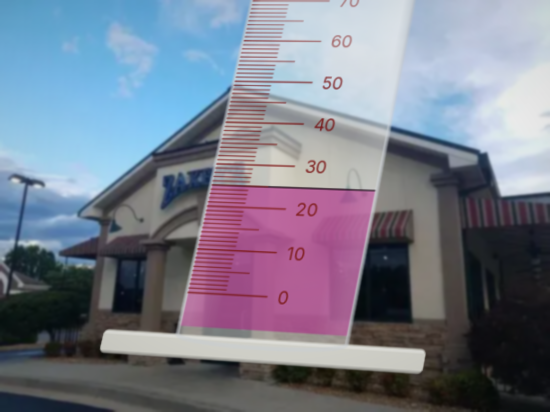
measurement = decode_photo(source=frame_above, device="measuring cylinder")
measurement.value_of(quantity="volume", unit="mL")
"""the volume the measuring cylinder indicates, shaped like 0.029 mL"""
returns 25 mL
